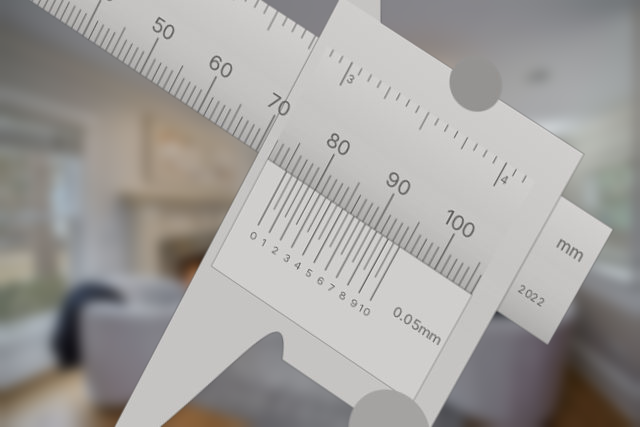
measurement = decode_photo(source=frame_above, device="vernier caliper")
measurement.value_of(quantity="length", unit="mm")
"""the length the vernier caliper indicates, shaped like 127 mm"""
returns 75.2 mm
